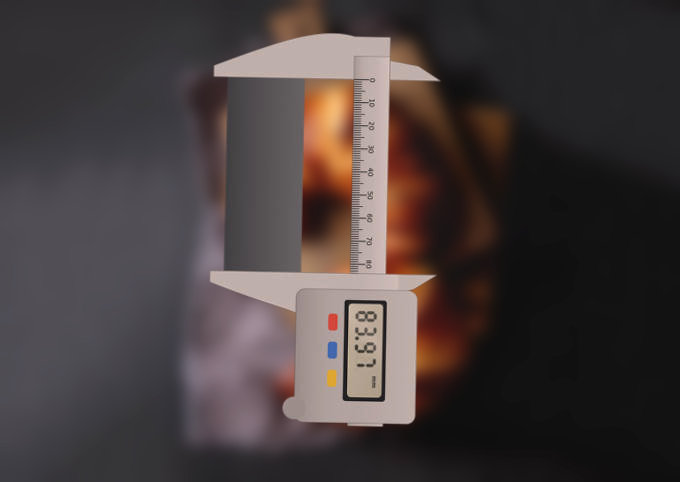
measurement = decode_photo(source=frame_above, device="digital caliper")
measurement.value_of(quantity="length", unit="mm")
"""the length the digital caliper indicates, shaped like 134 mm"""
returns 83.97 mm
